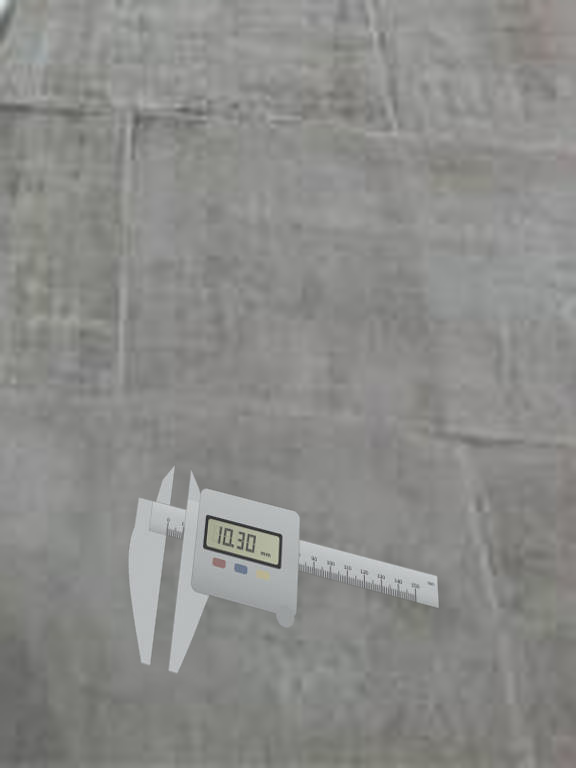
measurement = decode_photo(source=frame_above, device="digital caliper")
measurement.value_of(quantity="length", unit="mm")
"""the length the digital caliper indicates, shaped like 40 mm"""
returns 10.30 mm
